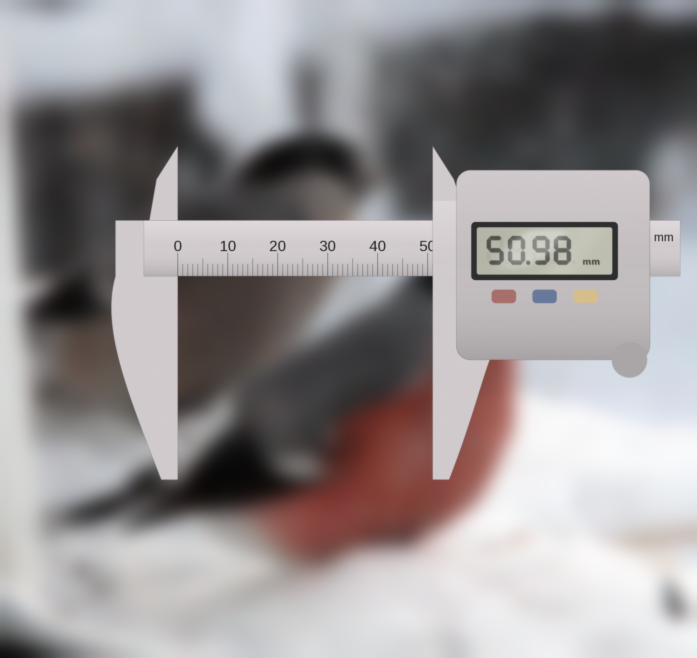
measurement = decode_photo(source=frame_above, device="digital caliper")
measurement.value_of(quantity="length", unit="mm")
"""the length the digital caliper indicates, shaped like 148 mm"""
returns 50.98 mm
